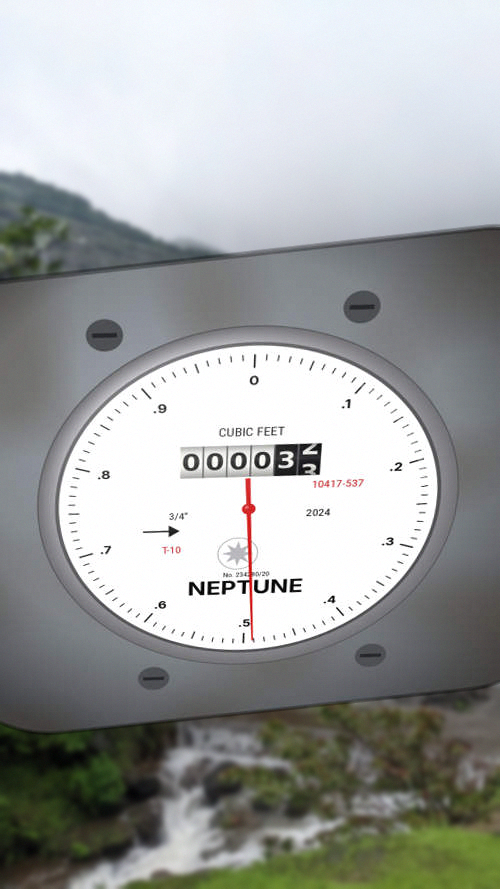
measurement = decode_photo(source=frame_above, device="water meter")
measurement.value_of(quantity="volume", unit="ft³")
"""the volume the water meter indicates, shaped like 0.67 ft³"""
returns 32.49 ft³
